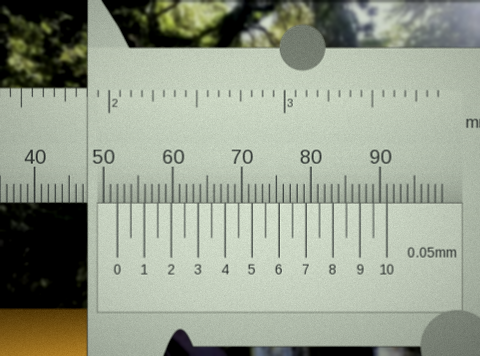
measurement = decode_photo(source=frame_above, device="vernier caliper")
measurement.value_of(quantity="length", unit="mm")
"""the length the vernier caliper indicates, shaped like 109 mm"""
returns 52.0 mm
